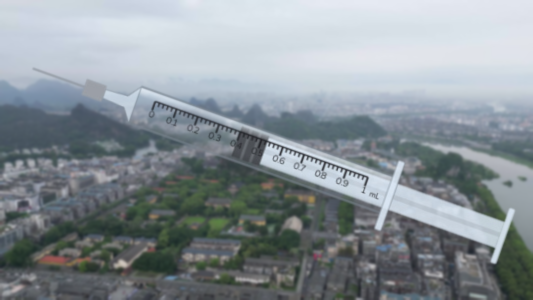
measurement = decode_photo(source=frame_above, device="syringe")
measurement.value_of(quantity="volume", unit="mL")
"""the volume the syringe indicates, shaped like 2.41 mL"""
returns 0.4 mL
